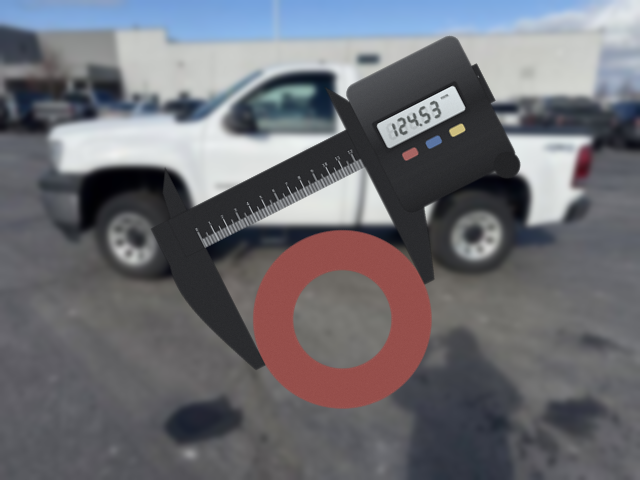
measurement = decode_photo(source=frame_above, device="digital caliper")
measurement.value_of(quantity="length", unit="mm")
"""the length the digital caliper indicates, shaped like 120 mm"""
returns 124.53 mm
